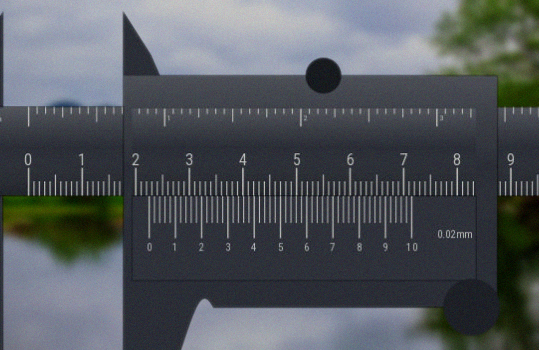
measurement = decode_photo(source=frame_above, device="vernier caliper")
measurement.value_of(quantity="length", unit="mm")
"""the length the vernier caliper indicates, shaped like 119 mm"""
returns 22.5 mm
